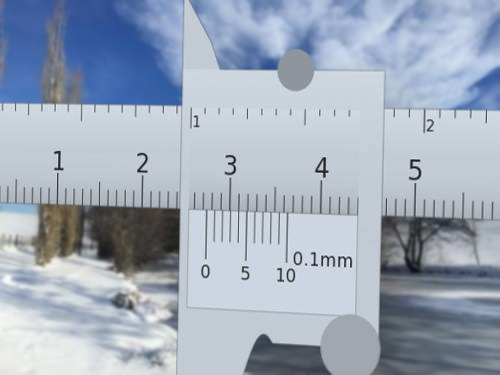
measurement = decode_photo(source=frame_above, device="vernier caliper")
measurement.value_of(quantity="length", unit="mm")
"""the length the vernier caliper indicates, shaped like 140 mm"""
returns 27.4 mm
